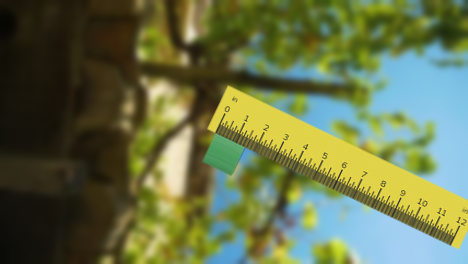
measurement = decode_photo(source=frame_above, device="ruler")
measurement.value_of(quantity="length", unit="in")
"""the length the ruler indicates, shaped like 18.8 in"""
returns 1.5 in
